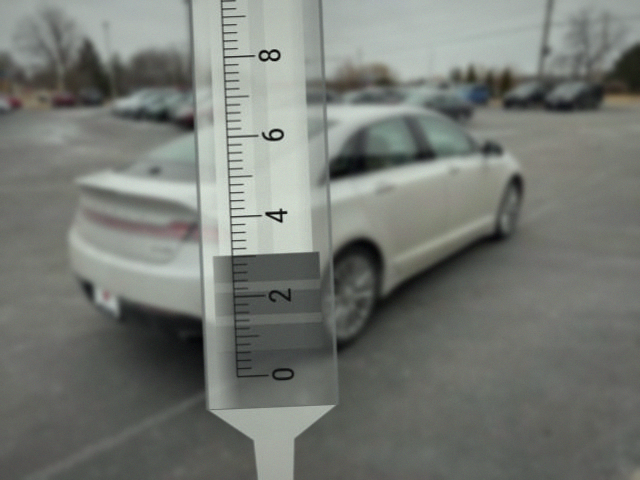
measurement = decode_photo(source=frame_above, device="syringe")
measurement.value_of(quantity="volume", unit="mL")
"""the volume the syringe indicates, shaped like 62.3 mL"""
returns 0.6 mL
